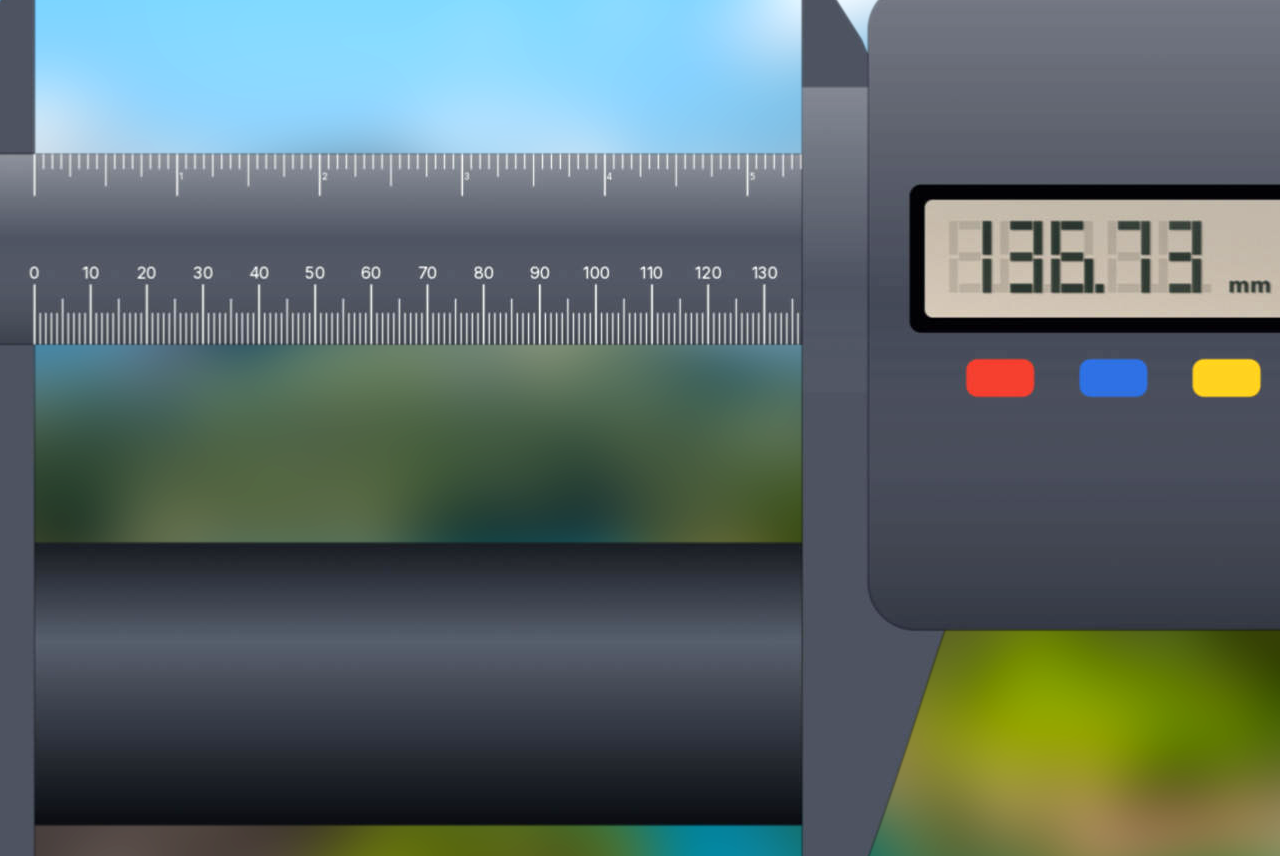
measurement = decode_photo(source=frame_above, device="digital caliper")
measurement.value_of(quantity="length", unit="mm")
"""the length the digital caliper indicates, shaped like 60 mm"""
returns 136.73 mm
